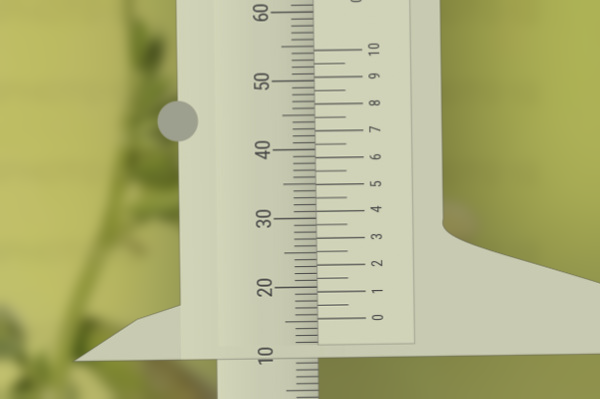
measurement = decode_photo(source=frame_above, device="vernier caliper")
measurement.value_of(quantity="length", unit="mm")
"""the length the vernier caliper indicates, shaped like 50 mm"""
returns 15.4 mm
